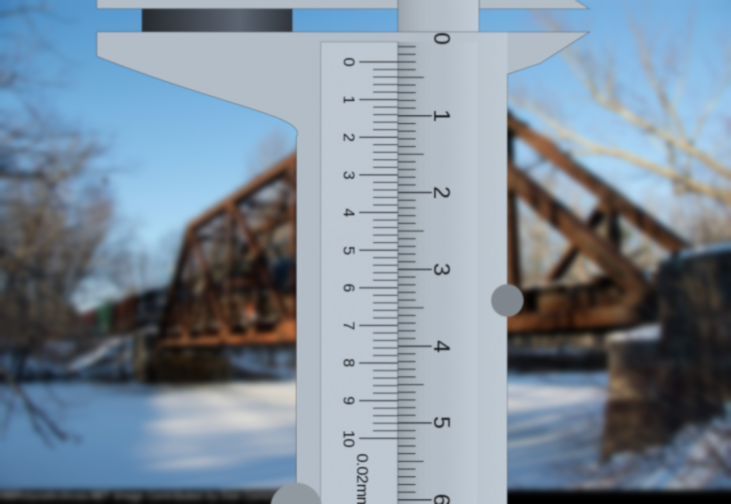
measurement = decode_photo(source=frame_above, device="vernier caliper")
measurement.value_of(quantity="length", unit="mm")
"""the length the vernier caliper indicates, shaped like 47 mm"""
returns 3.0 mm
